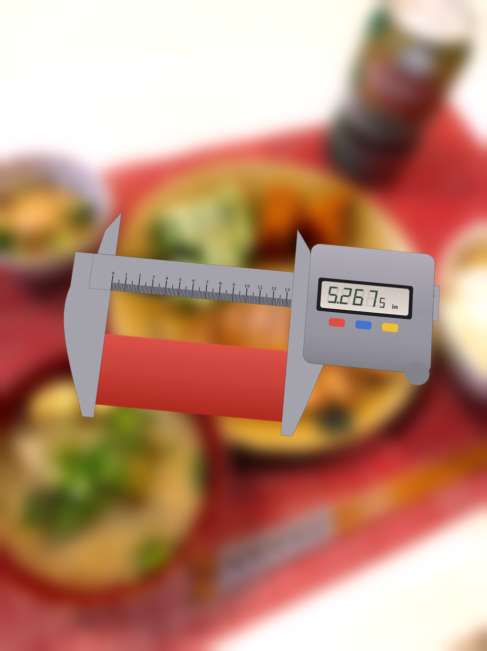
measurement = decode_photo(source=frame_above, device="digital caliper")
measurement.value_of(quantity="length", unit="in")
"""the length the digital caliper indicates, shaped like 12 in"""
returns 5.2675 in
